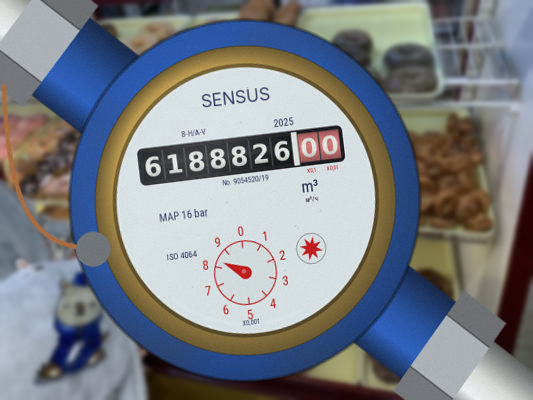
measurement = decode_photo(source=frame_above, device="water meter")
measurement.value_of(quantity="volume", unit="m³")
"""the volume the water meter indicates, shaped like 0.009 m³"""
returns 6188826.008 m³
